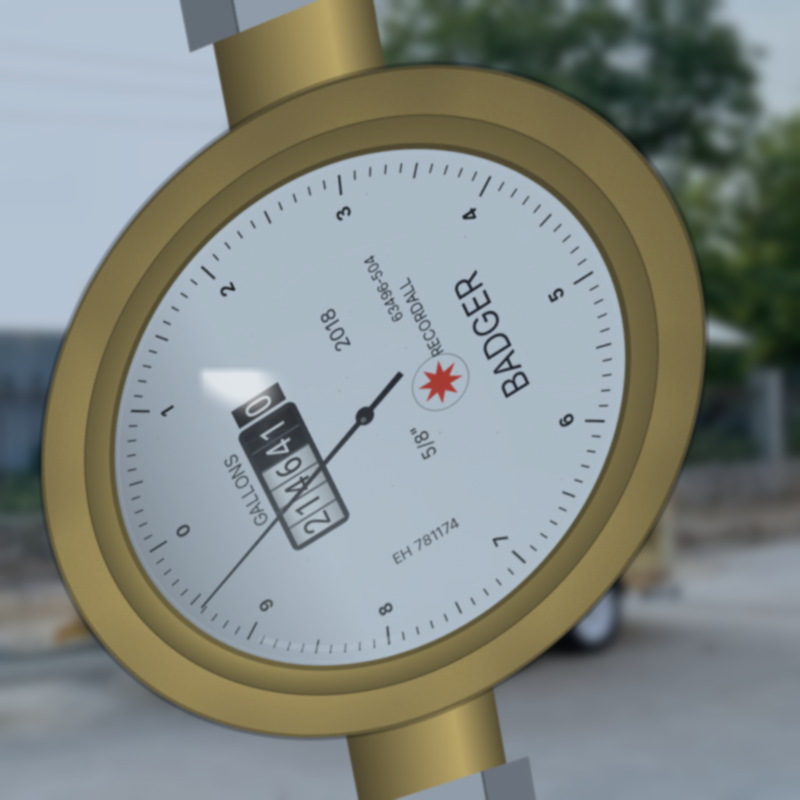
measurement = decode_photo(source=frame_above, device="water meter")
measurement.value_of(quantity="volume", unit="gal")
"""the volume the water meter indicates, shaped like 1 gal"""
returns 2146409.4 gal
